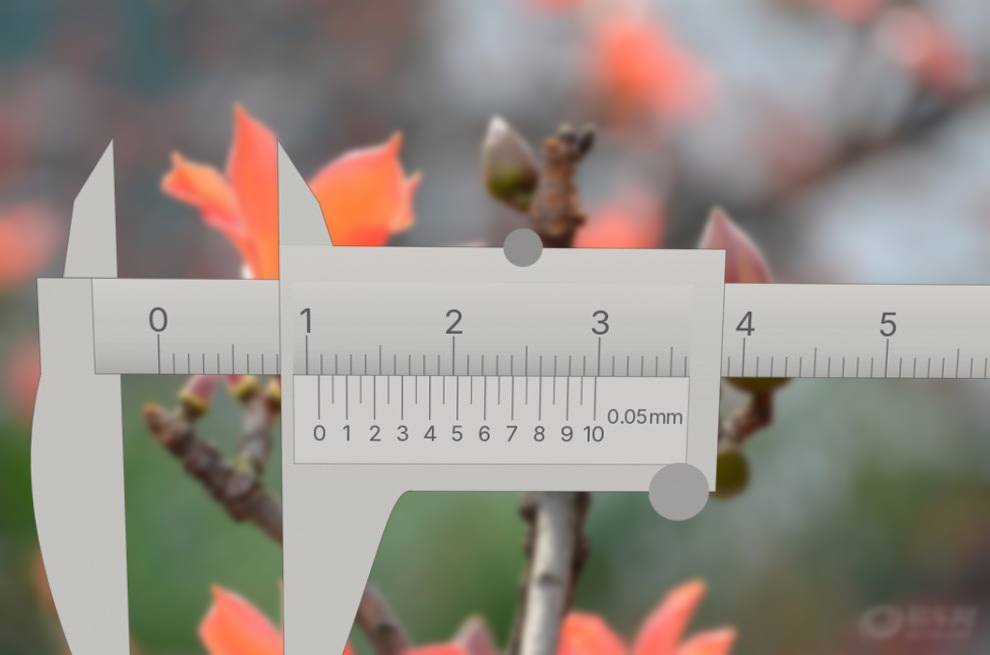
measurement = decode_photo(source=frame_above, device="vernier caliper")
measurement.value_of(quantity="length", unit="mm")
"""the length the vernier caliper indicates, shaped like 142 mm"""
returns 10.8 mm
